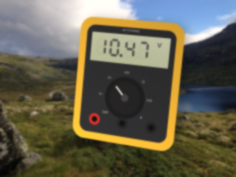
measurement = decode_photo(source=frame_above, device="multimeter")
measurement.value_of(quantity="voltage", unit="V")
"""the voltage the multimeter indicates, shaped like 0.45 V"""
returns 10.47 V
